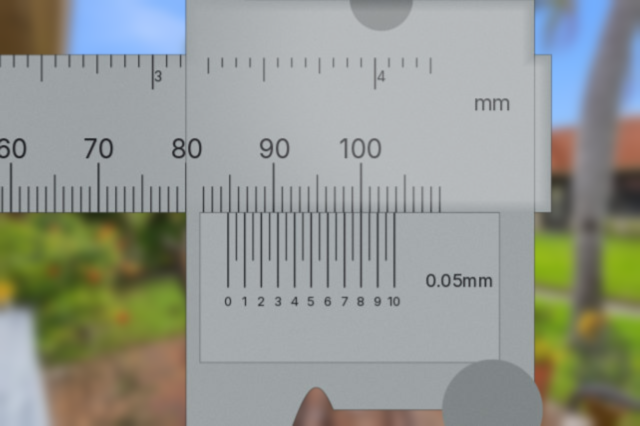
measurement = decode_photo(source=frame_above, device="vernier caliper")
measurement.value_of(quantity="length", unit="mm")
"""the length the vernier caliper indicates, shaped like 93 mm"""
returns 84.8 mm
